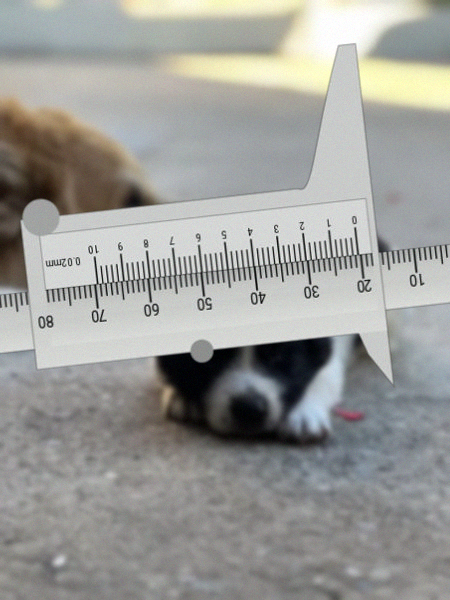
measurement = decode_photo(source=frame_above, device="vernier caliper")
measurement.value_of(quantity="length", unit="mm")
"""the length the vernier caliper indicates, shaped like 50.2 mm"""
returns 20.5 mm
